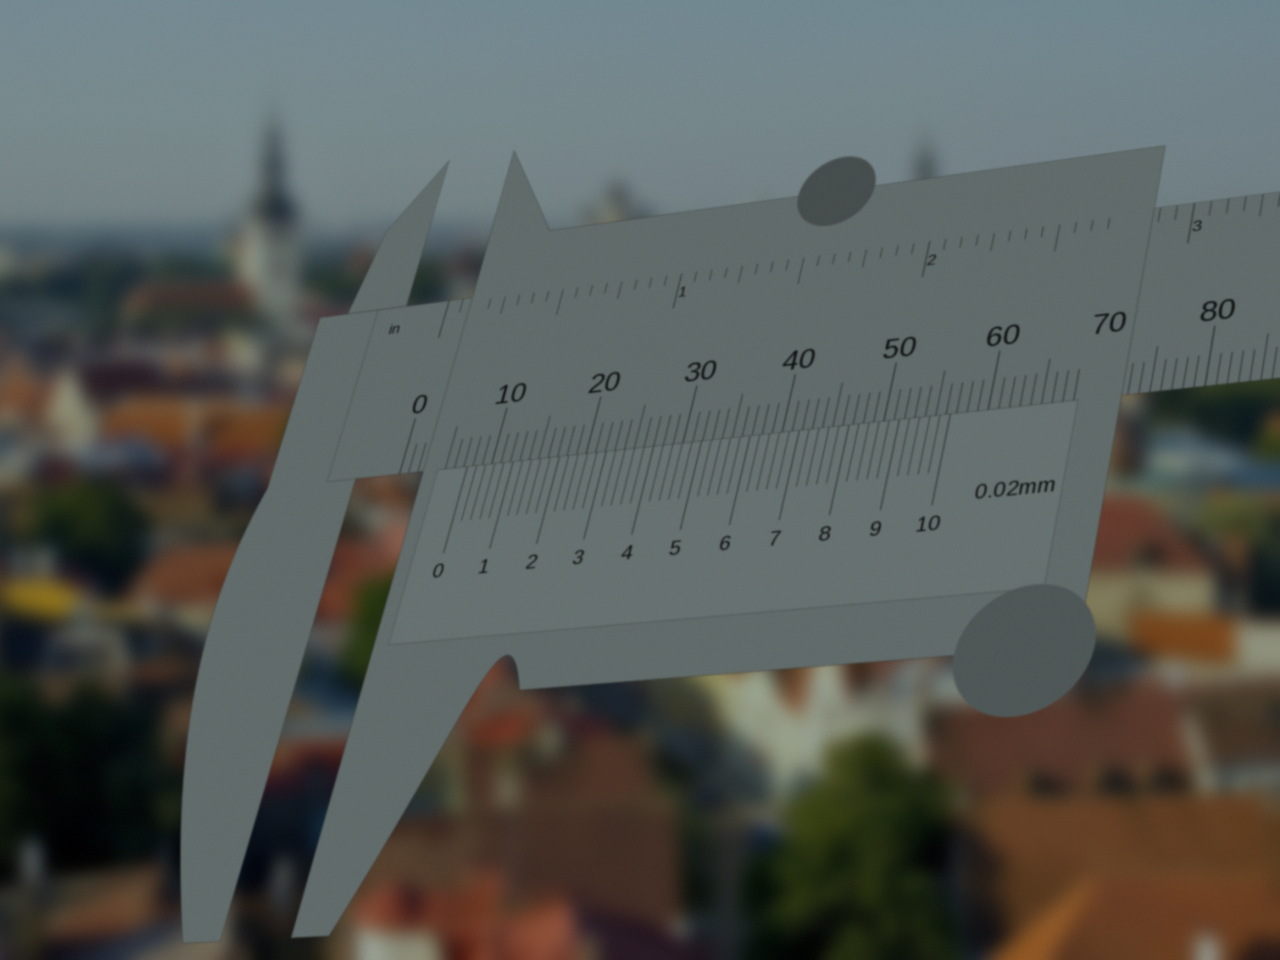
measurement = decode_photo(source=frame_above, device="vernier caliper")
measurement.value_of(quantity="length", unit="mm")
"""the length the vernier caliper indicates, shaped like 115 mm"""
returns 7.4 mm
